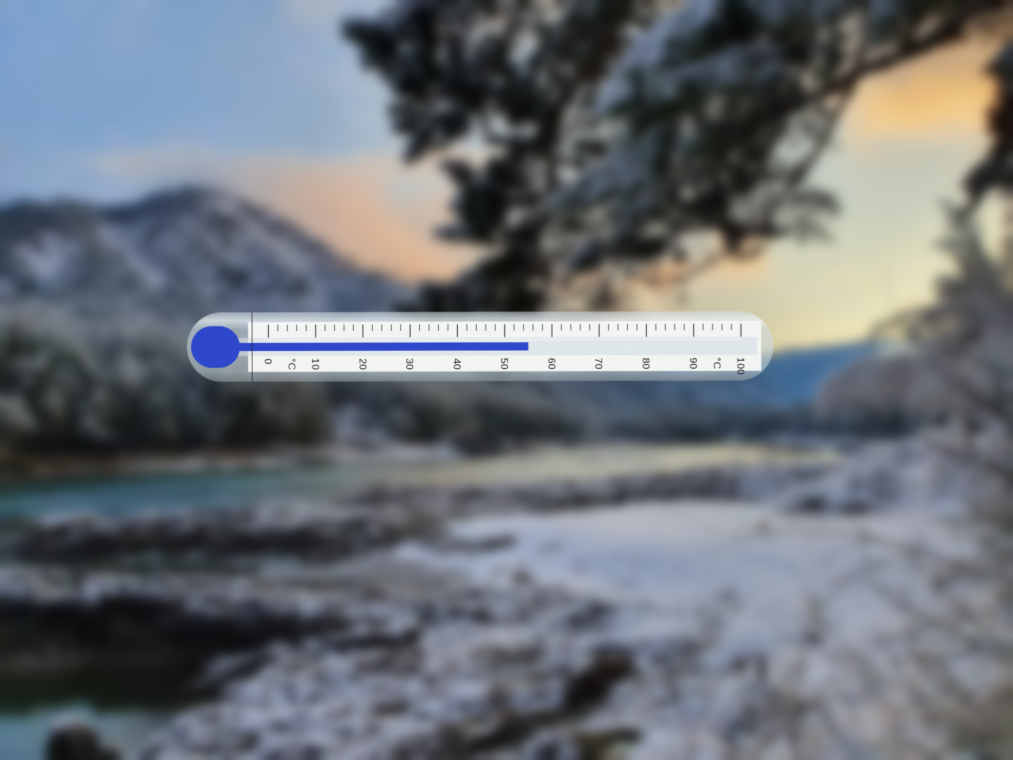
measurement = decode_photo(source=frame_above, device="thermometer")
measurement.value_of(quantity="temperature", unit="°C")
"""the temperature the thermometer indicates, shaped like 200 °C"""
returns 55 °C
